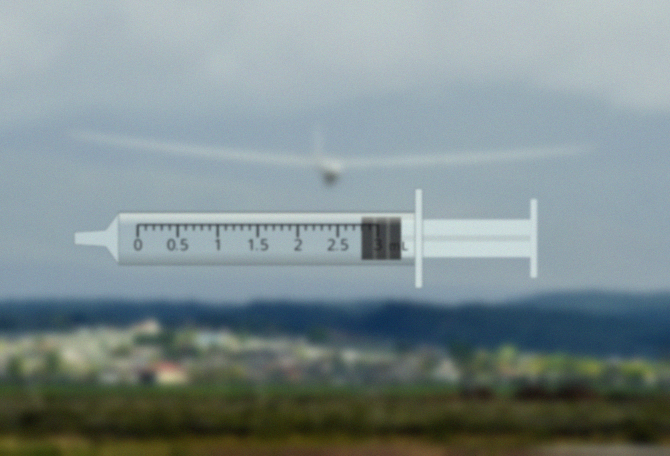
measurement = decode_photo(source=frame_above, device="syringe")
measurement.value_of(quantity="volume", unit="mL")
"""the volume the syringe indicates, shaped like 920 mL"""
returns 2.8 mL
